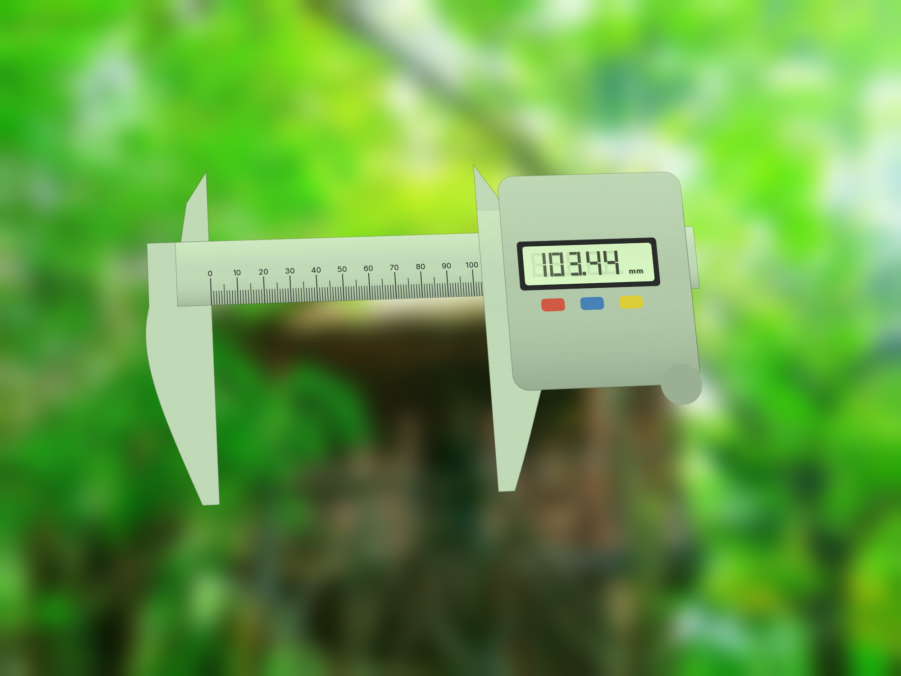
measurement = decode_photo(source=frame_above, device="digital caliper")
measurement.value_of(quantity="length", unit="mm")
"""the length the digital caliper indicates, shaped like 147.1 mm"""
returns 103.44 mm
